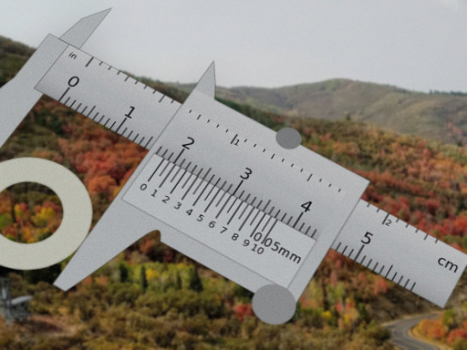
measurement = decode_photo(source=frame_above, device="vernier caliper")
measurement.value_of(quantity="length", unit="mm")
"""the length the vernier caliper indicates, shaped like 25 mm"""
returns 18.4 mm
